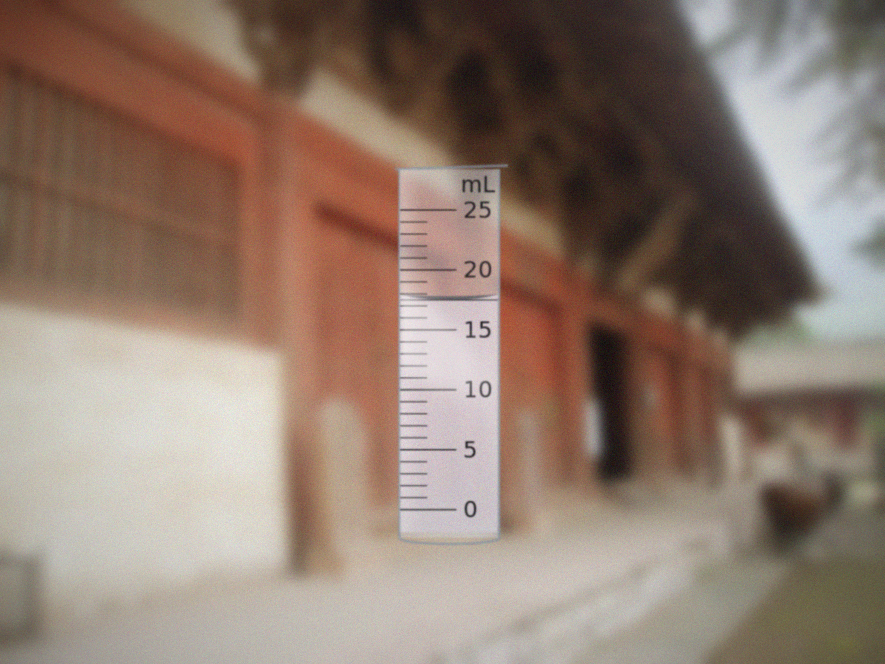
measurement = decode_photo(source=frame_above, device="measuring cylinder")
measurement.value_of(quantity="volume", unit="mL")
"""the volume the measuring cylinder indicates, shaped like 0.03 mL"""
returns 17.5 mL
